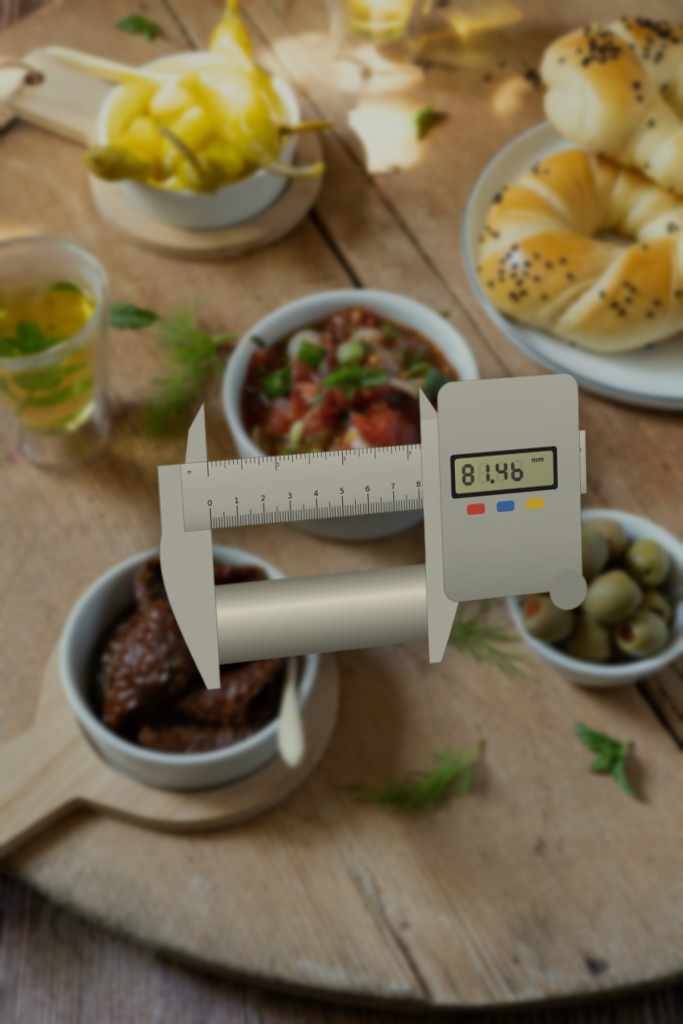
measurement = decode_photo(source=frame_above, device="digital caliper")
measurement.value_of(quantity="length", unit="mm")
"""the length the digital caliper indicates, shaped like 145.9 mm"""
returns 81.46 mm
